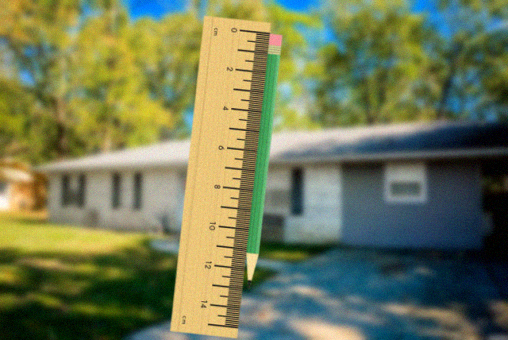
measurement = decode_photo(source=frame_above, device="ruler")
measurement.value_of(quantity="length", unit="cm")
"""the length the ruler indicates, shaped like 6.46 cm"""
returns 13 cm
